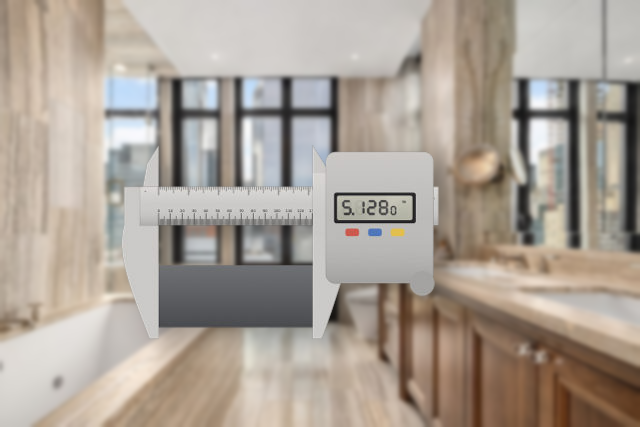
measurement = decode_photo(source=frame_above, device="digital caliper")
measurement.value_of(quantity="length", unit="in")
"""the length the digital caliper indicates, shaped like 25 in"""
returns 5.1280 in
